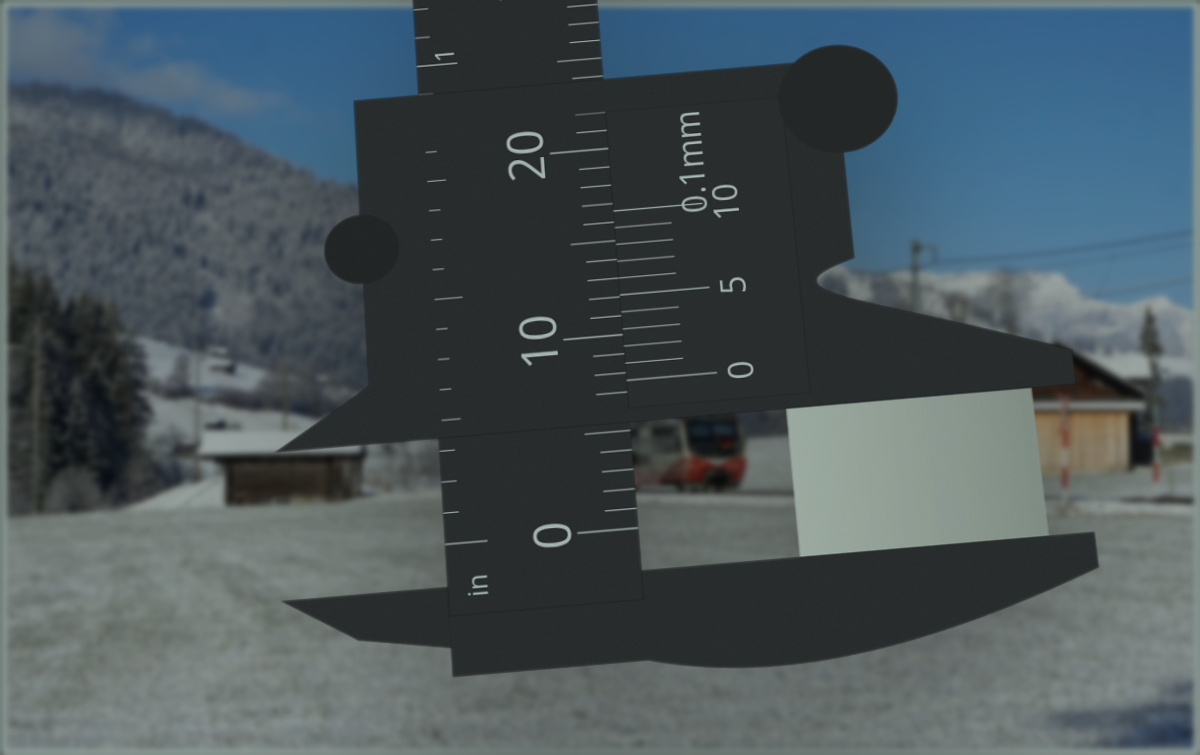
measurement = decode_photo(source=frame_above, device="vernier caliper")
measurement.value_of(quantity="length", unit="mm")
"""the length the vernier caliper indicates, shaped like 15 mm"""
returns 7.6 mm
